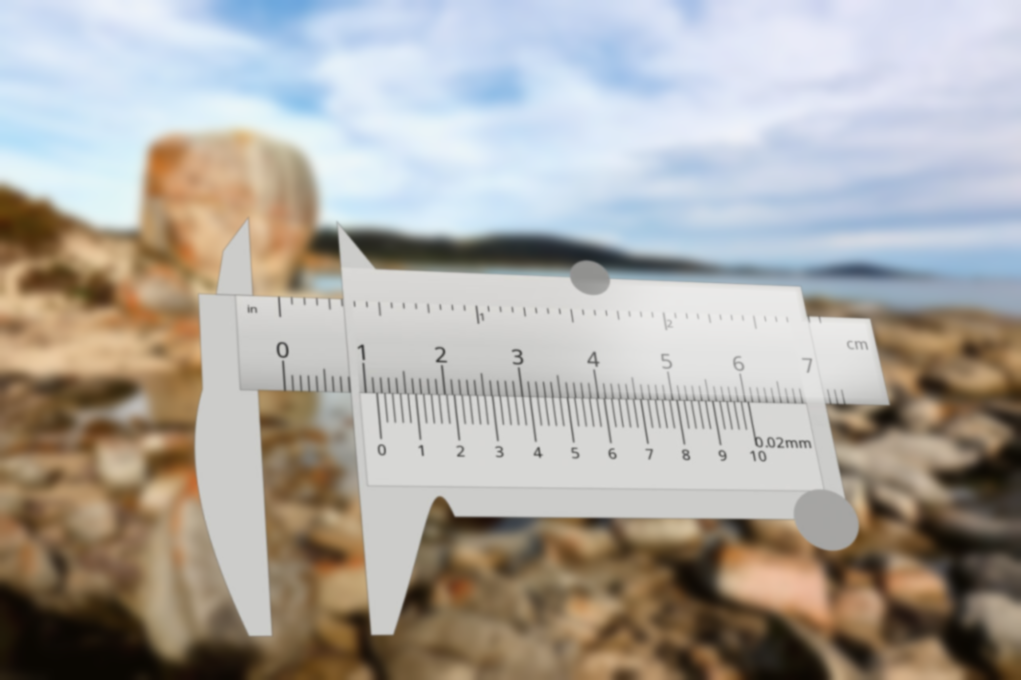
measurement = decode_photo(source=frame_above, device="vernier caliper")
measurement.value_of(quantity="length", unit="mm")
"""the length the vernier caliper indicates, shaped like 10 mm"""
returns 11.4 mm
